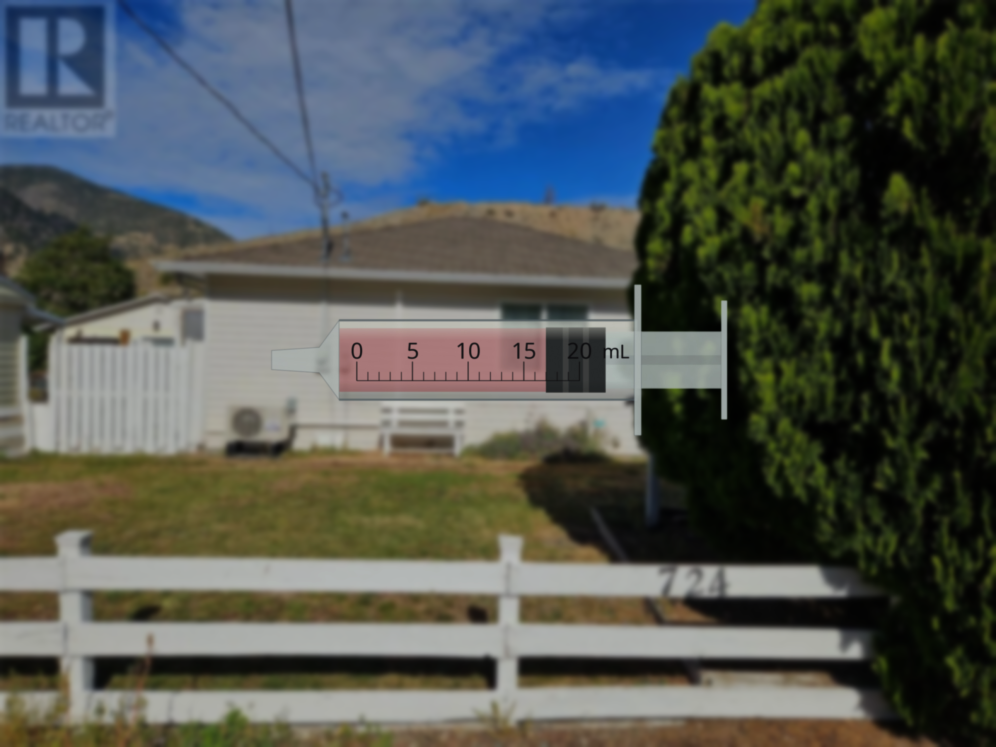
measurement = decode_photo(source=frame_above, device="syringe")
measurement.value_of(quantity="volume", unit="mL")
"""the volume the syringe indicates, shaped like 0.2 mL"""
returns 17 mL
